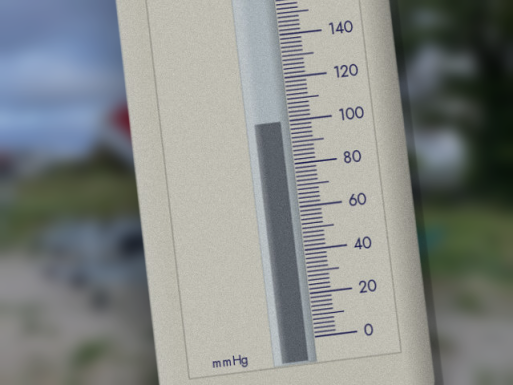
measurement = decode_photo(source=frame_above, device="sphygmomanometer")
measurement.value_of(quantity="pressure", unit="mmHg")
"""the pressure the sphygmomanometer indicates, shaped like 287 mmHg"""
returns 100 mmHg
